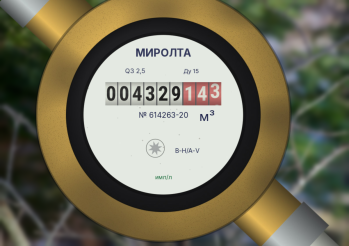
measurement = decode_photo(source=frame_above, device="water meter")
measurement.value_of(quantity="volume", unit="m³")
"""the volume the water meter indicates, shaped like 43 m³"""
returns 4329.143 m³
